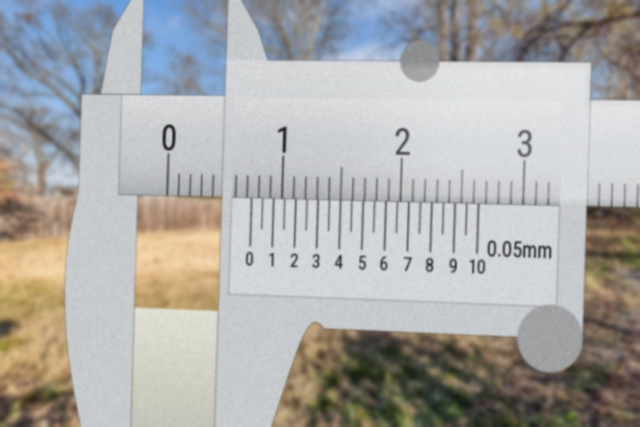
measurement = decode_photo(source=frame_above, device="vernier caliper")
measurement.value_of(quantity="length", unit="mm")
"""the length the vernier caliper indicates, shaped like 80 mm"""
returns 7.4 mm
